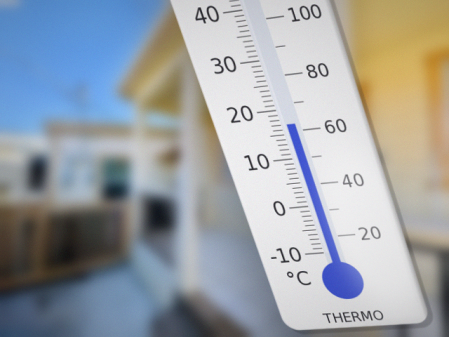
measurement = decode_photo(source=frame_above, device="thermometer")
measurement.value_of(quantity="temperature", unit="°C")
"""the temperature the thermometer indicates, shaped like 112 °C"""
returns 17 °C
